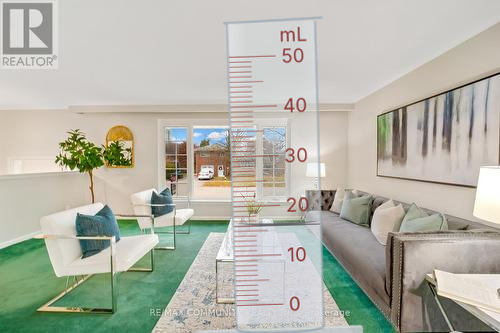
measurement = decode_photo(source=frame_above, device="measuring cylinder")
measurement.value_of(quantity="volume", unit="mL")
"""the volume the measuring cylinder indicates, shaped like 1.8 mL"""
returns 16 mL
